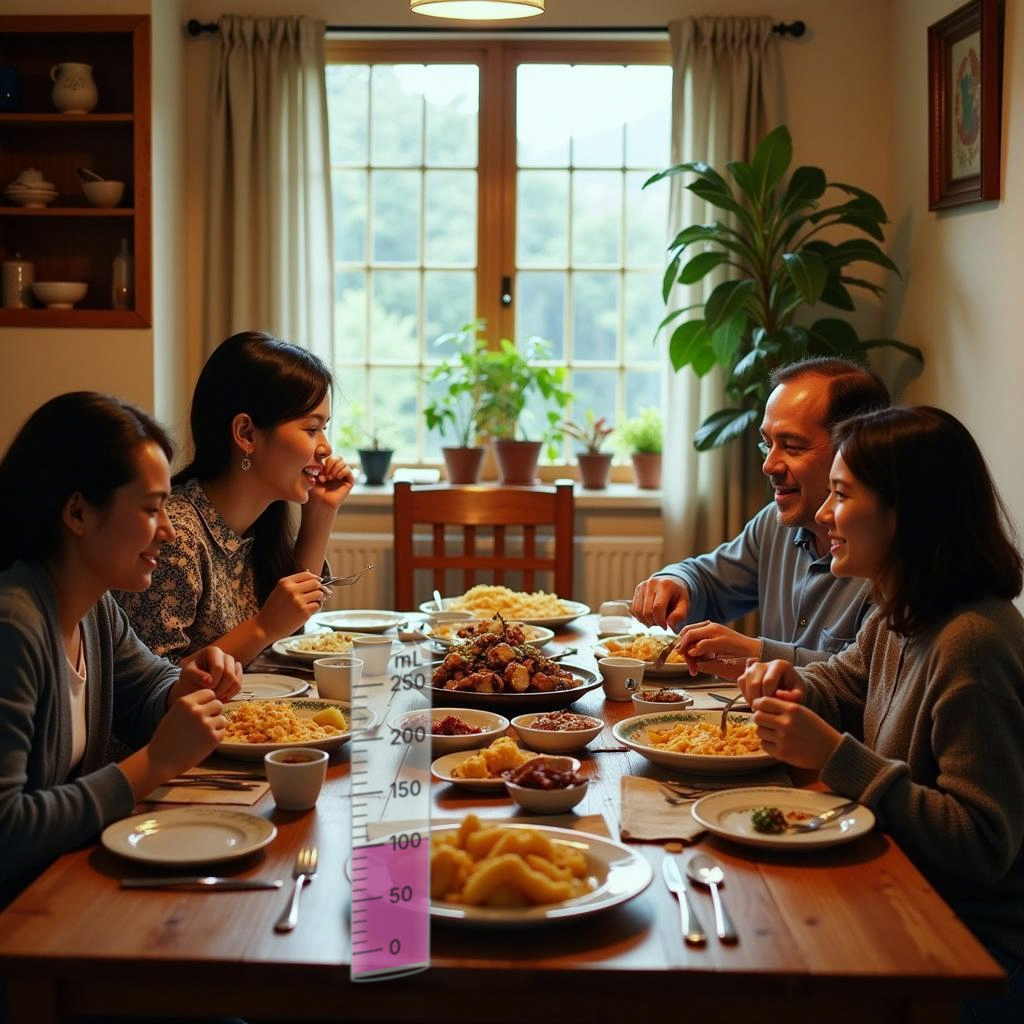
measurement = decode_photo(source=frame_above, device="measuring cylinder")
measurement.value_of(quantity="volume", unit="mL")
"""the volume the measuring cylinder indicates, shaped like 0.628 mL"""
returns 100 mL
